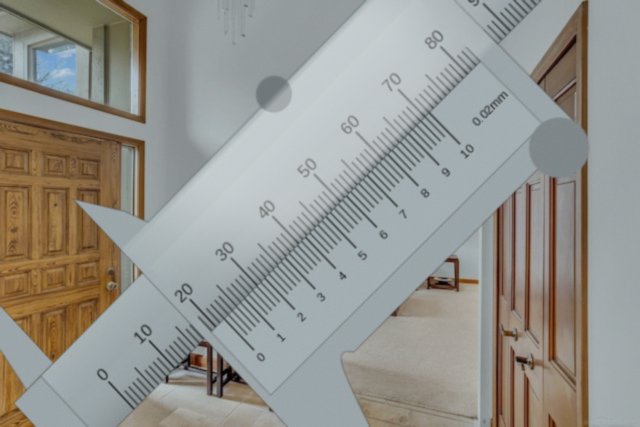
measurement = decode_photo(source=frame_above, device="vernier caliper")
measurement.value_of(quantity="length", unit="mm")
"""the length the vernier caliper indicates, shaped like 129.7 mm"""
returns 22.0 mm
